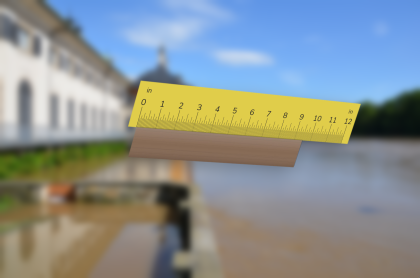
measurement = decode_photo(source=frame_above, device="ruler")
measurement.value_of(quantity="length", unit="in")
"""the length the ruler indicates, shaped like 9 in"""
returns 9.5 in
